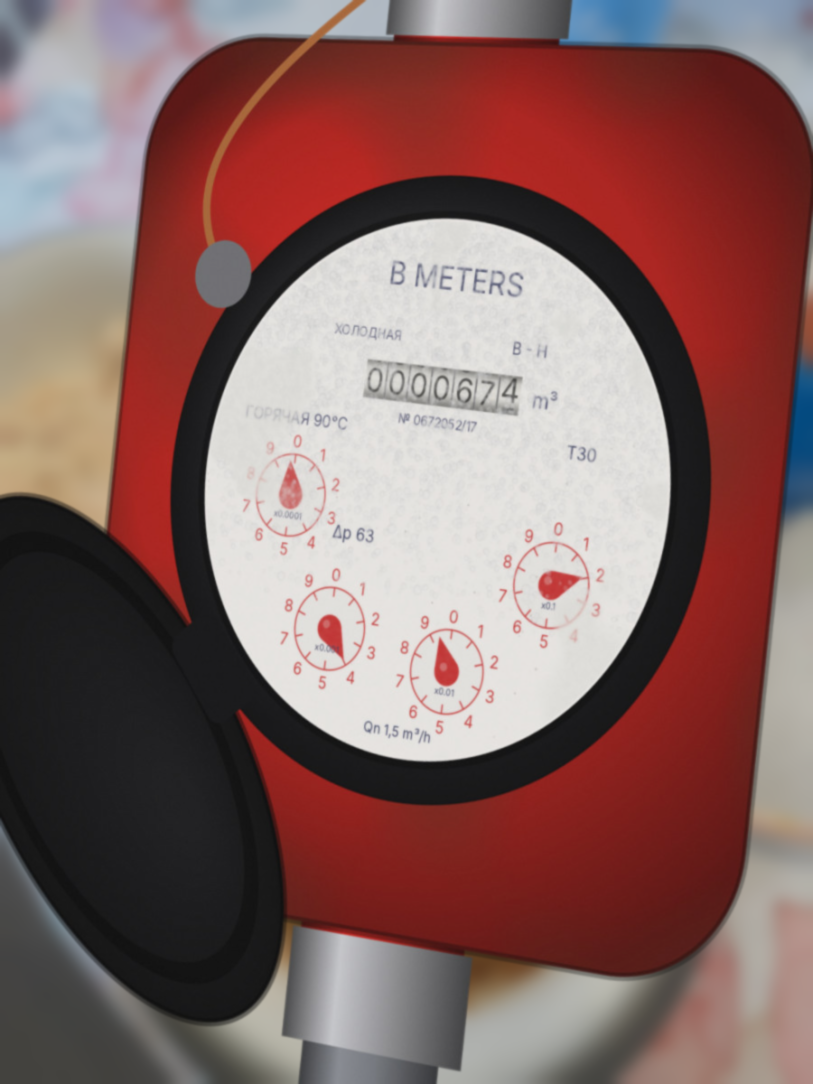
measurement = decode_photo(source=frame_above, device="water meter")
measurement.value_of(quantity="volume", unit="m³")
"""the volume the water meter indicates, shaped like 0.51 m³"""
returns 674.1939 m³
